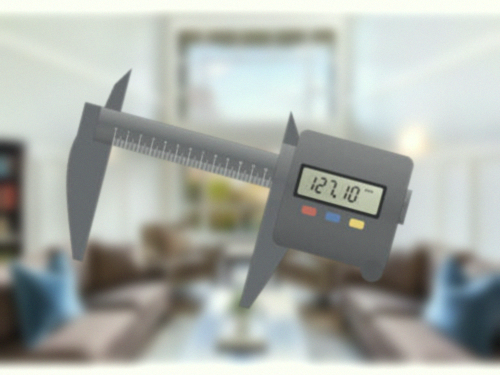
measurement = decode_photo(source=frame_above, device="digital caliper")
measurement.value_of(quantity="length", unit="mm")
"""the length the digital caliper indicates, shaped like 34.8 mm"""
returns 127.10 mm
